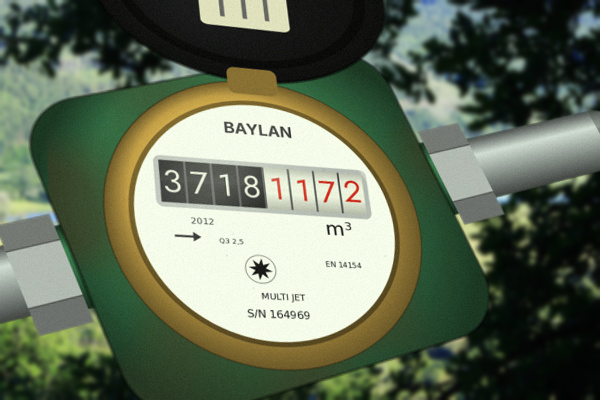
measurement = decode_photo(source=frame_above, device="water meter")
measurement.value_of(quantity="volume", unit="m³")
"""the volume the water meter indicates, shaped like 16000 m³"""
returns 3718.1172 m³
